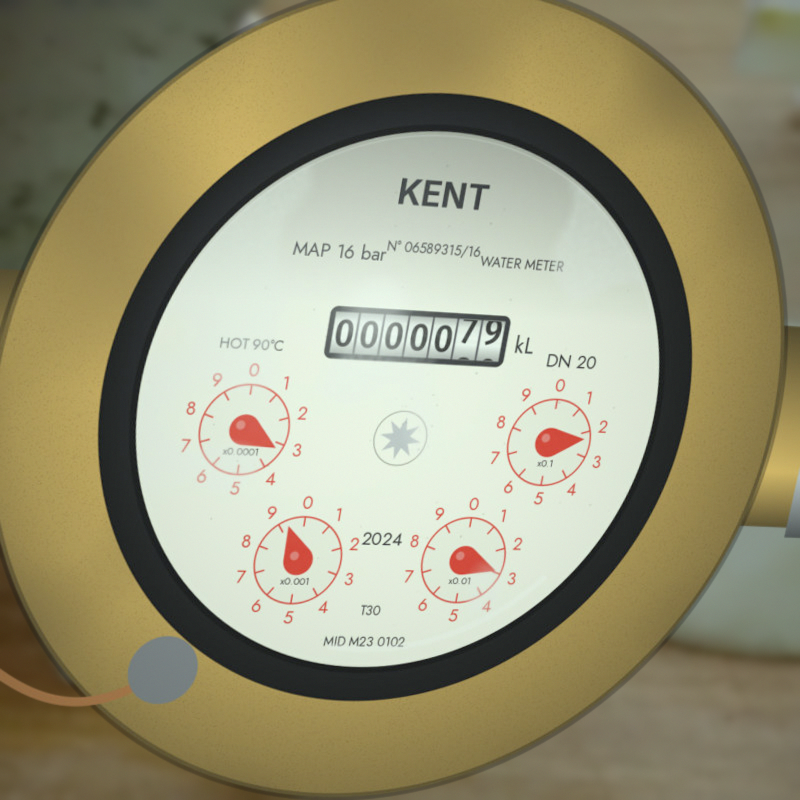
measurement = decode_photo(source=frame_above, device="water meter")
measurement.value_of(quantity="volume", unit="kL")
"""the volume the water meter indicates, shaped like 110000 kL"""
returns 79.2293 kL
